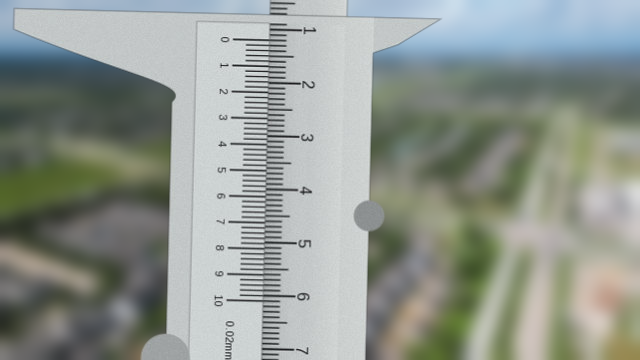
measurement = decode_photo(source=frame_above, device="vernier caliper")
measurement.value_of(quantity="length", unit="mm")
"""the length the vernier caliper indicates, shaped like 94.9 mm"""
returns 12.0 mm
